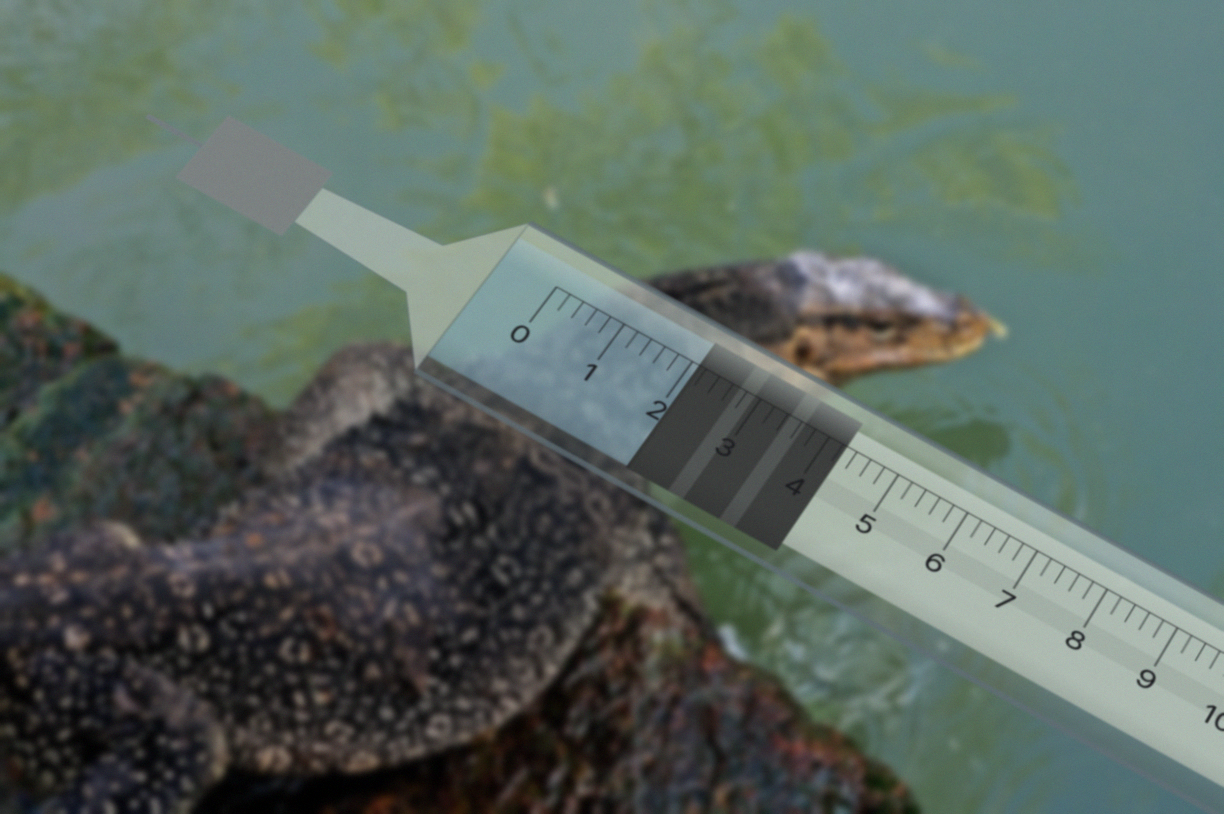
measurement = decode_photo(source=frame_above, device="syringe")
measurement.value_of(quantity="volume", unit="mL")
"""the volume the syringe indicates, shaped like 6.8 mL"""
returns 2.1 mL
